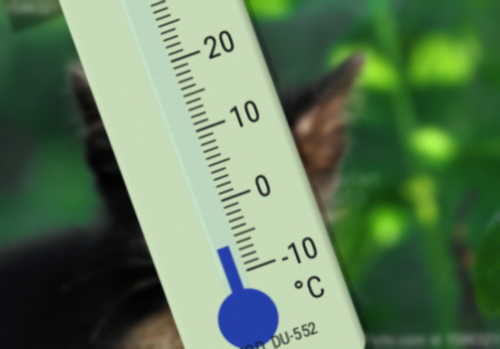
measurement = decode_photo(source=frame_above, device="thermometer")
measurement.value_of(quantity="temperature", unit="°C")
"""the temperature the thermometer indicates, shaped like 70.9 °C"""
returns -6 °C
